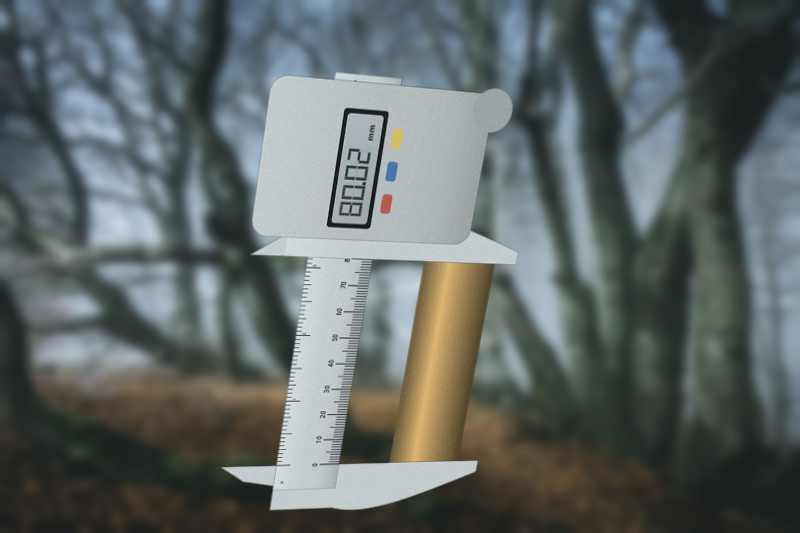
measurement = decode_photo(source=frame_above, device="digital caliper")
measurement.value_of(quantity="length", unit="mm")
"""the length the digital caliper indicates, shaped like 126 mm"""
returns 80.02 mm
